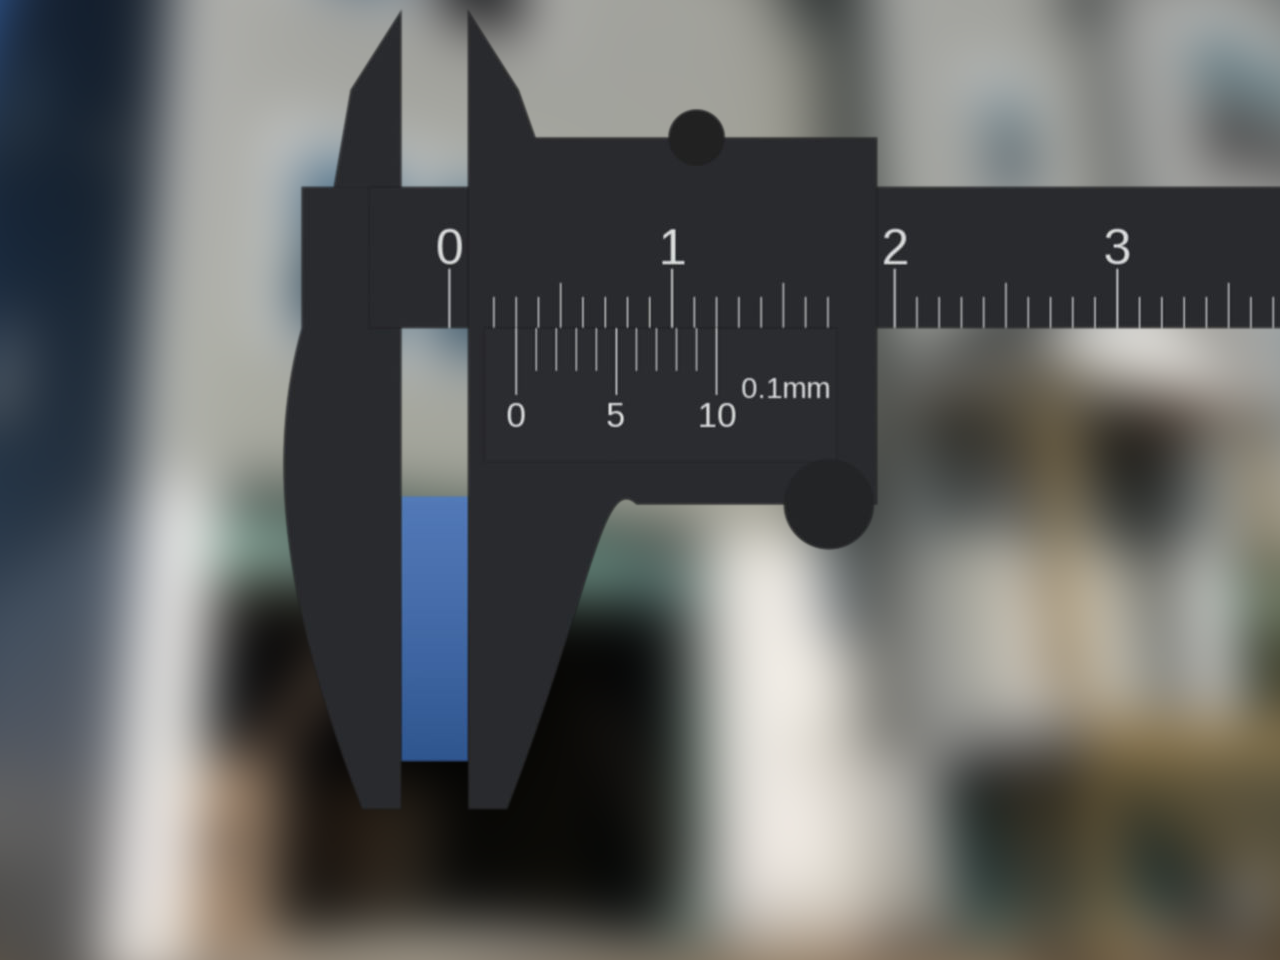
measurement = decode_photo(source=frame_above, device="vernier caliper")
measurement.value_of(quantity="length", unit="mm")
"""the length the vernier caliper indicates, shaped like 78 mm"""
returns 3.0 mm
